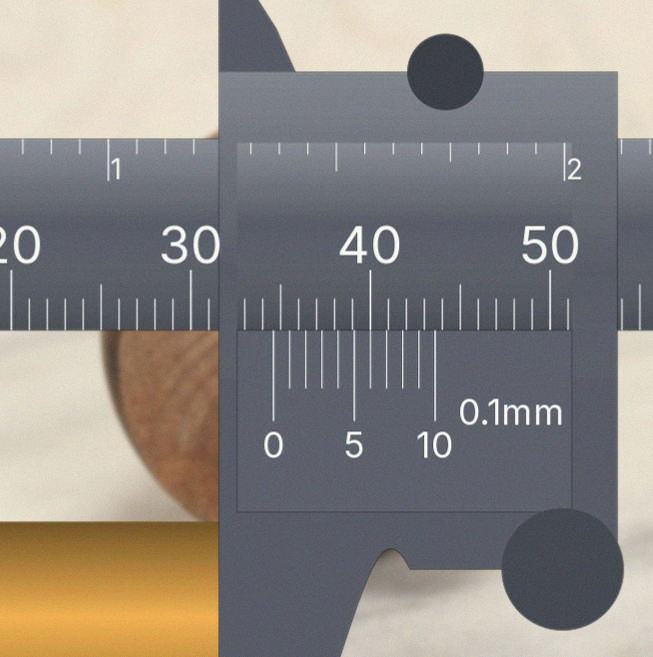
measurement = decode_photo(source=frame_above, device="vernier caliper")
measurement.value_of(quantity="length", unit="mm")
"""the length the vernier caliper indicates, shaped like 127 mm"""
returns 34.6 mm
